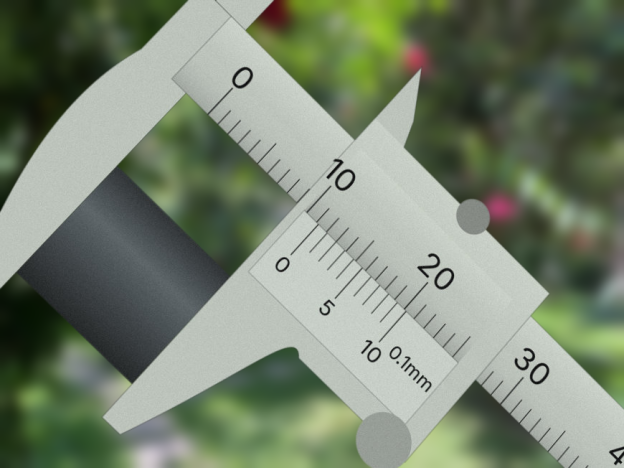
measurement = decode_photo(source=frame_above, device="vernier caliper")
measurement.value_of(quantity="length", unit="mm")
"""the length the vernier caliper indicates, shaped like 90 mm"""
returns 11.2 mm
